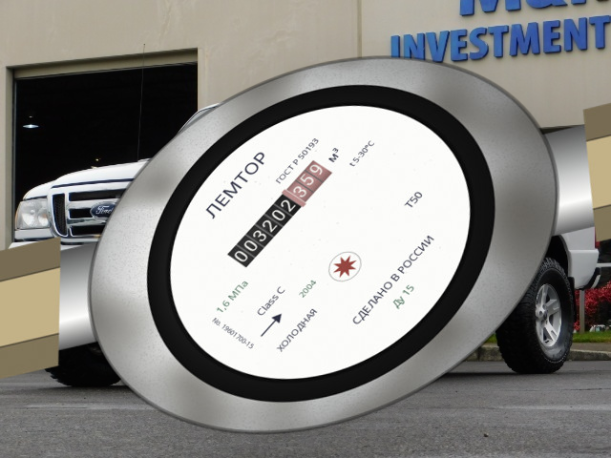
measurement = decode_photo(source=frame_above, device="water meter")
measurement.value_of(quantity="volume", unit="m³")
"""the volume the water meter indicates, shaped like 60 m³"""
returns 3202.359 m³
